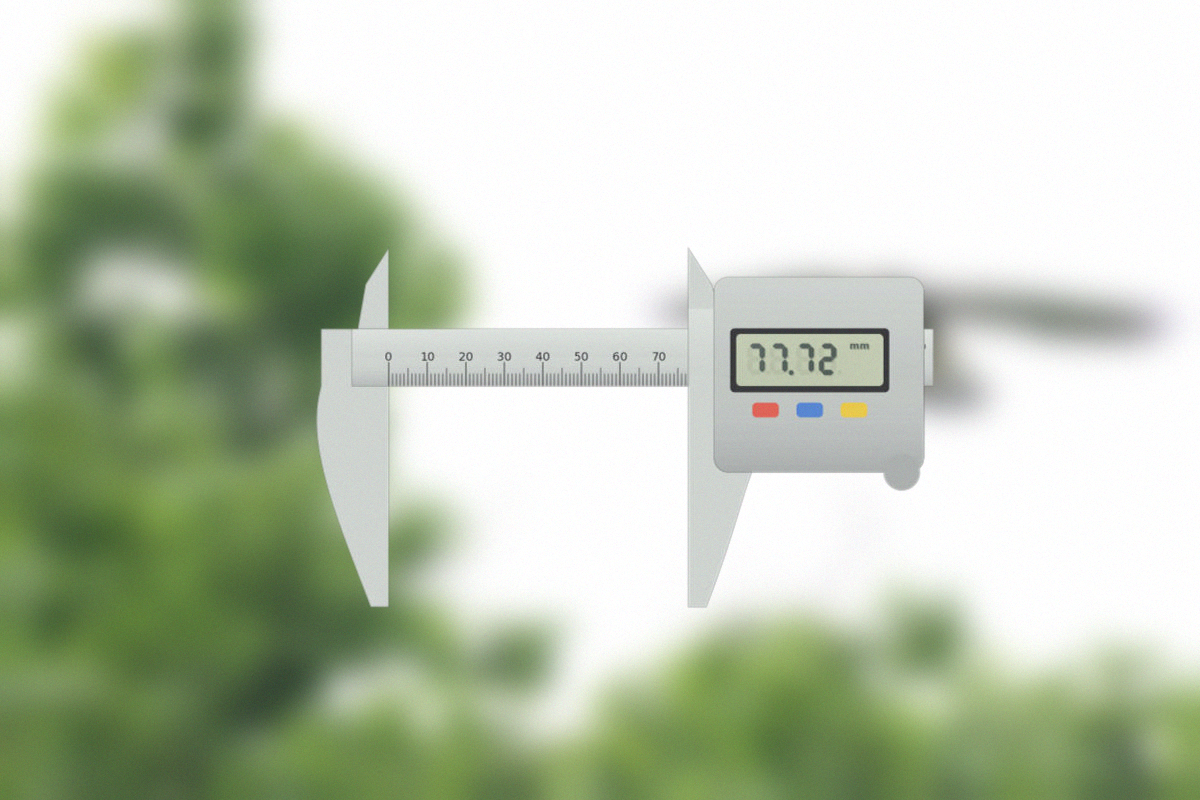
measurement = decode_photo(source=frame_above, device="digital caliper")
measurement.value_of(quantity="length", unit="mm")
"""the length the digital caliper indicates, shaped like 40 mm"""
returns 77.72 mm
